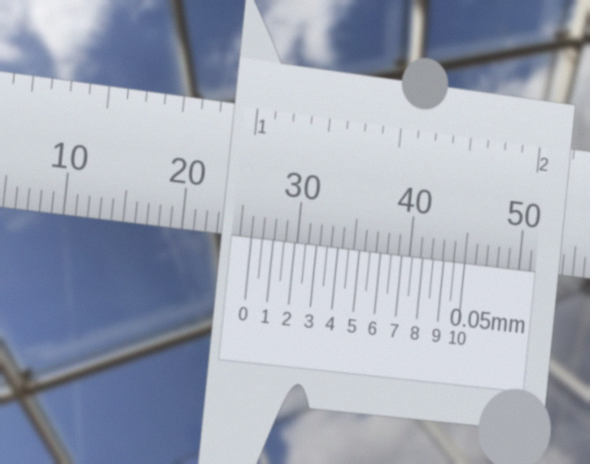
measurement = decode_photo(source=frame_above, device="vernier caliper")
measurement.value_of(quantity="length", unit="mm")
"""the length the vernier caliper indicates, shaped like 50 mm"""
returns 26.0 mm
